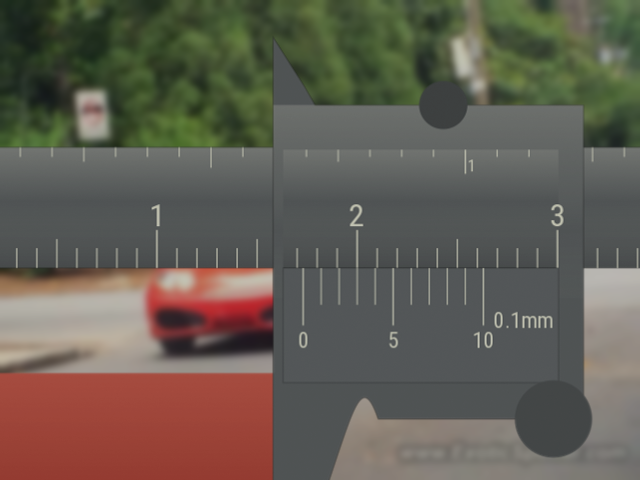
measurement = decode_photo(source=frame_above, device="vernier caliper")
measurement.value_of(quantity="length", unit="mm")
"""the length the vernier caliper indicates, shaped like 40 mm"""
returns 17.3 mm
